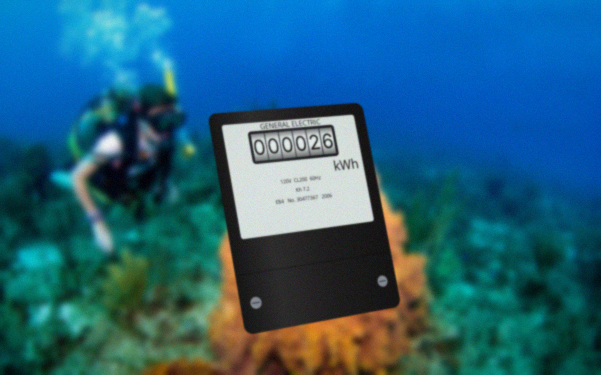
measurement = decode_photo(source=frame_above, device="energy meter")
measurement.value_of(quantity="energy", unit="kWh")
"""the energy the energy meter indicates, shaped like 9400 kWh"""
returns 26 kWh
